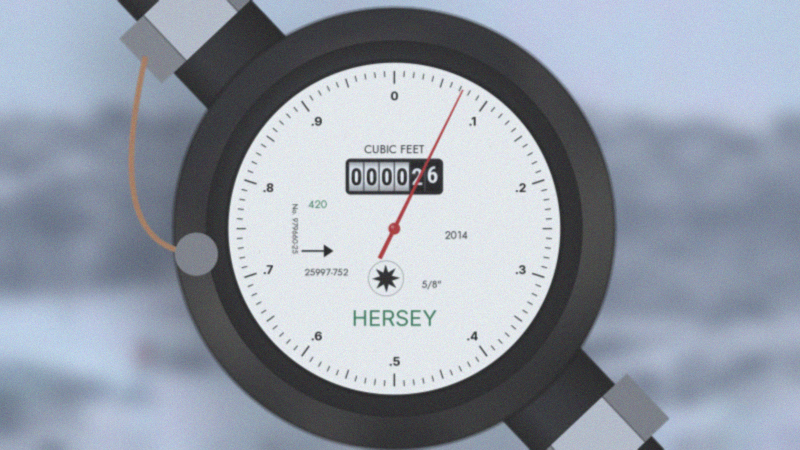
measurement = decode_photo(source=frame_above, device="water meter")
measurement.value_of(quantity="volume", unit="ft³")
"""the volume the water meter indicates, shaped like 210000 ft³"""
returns 26.07 ft³
